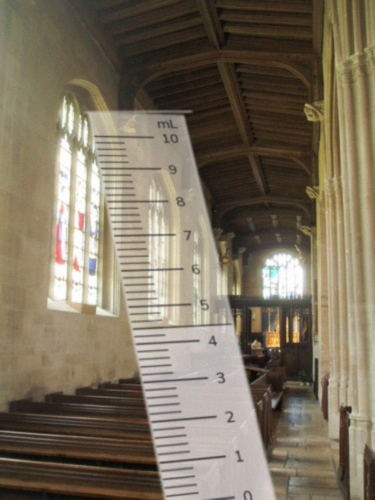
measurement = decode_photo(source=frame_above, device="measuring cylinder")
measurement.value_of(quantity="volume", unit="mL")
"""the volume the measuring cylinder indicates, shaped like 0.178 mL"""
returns 4.4 mL
